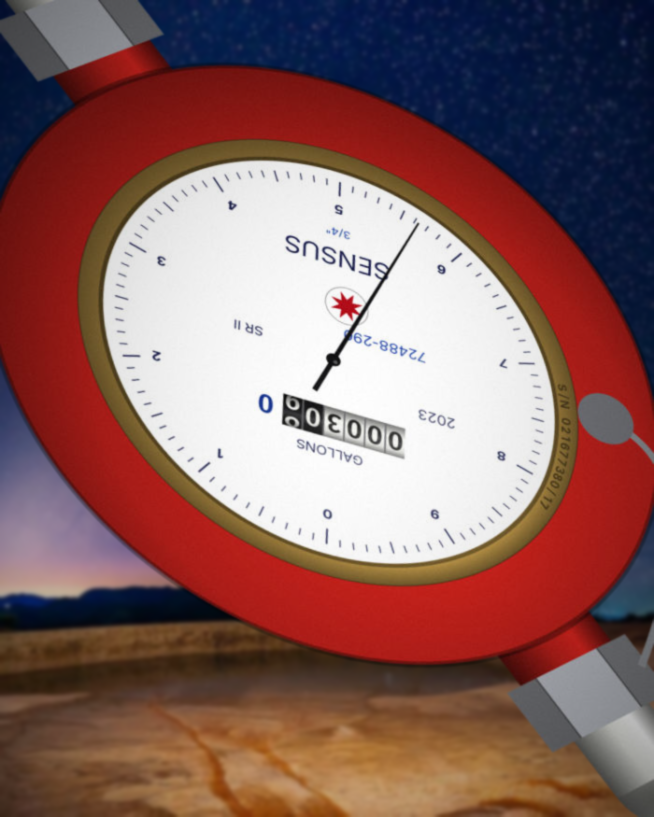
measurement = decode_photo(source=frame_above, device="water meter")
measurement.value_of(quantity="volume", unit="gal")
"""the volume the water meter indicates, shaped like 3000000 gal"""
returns 3085.6 gal
